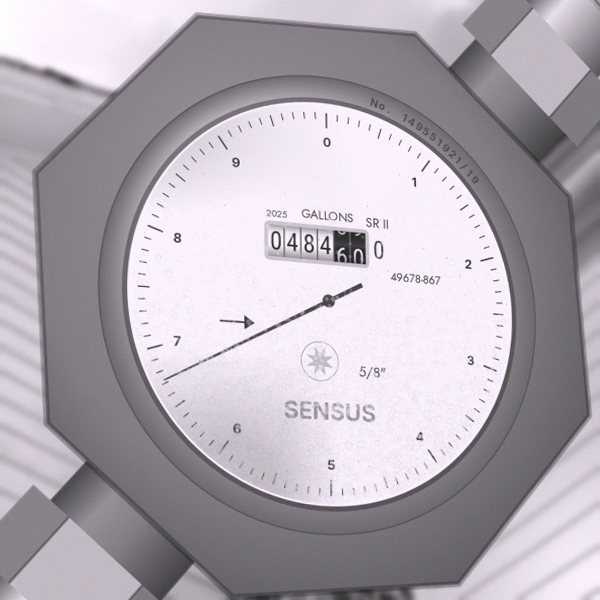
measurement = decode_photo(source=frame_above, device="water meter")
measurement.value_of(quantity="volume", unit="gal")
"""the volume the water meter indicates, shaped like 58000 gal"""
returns 484596.7 gal
